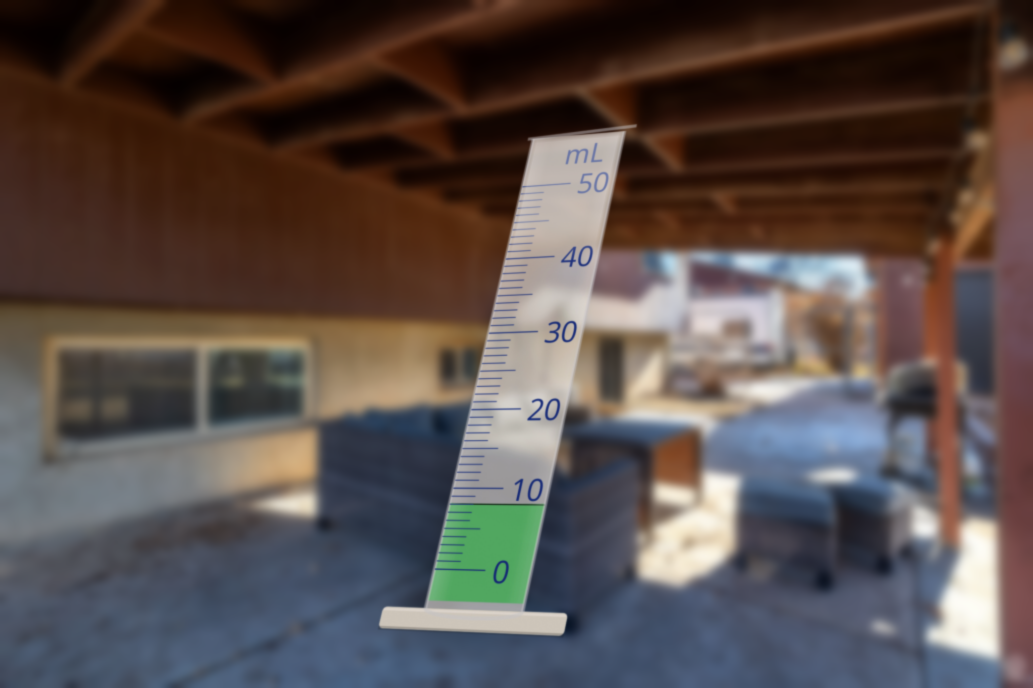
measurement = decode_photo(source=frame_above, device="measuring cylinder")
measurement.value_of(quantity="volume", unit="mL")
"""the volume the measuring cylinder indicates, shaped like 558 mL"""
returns 8 mL
